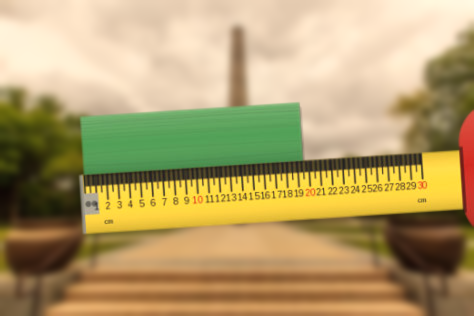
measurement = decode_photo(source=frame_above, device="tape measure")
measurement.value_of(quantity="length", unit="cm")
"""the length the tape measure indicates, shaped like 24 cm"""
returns 19.5 cm
